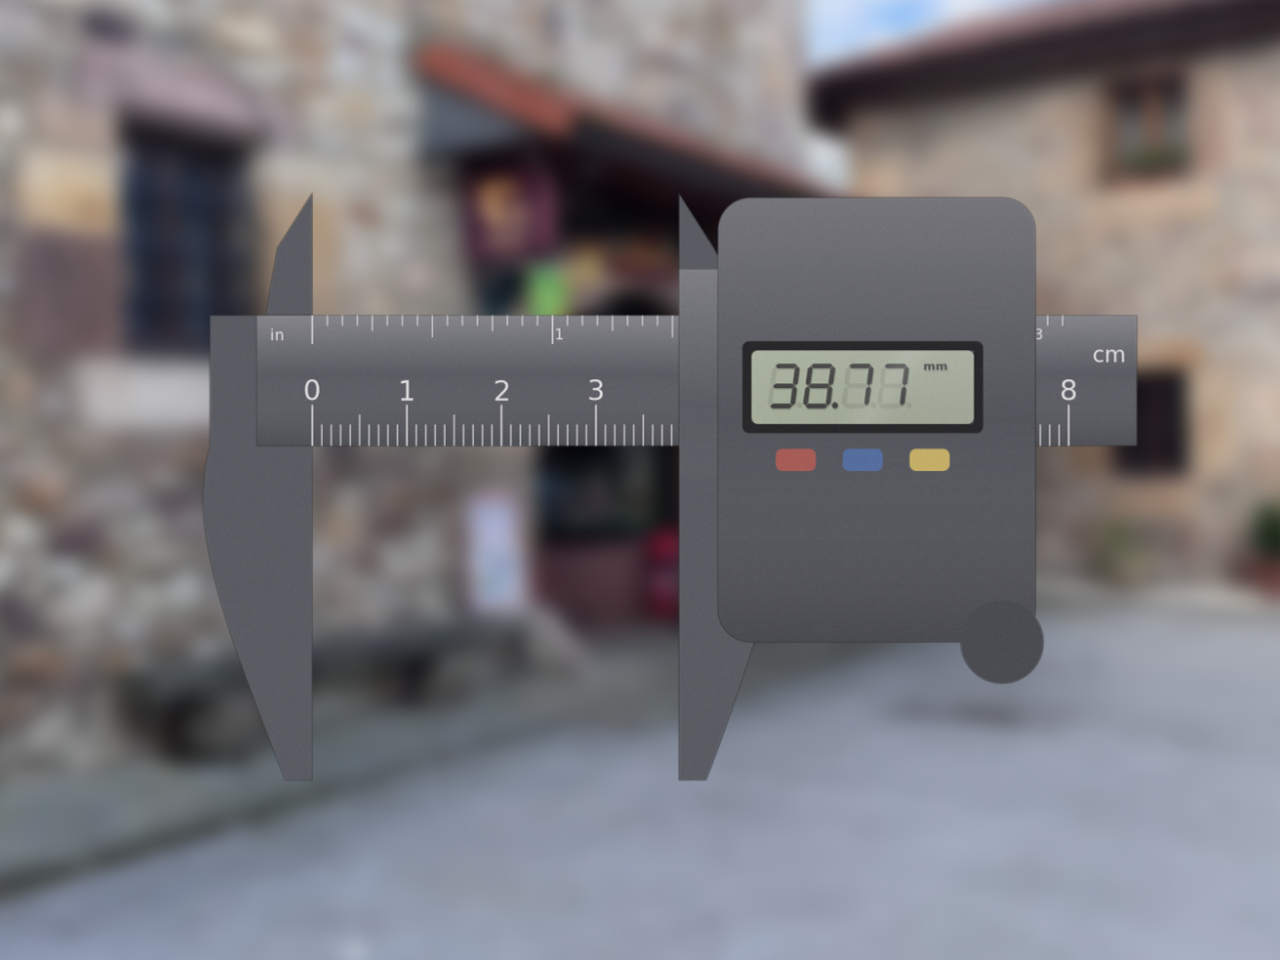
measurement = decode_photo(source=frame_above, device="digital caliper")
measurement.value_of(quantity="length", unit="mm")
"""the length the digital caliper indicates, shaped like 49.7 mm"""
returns 38.77 mm
